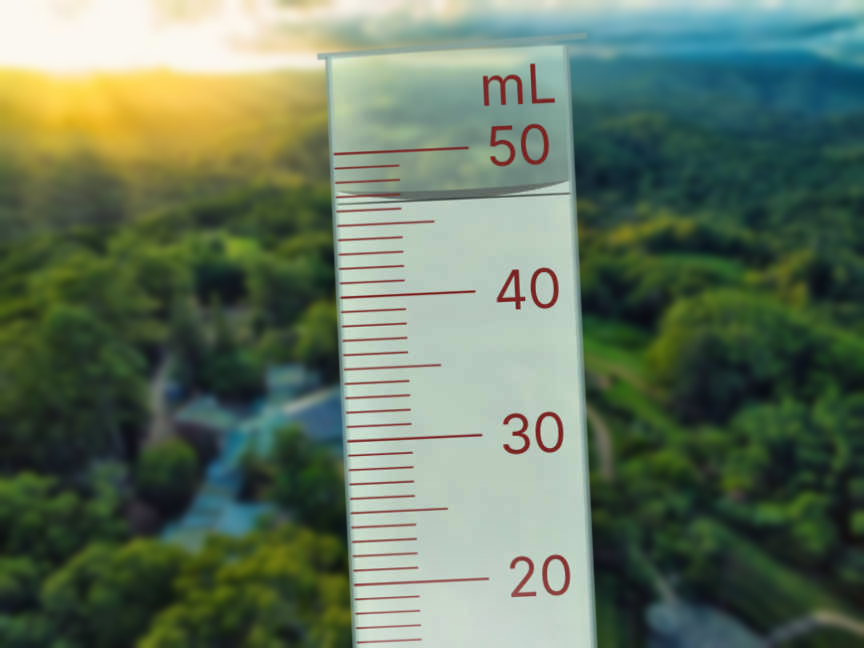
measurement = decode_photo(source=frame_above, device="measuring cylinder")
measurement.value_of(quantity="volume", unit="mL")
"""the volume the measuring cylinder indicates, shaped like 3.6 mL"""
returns 46.5 mL
